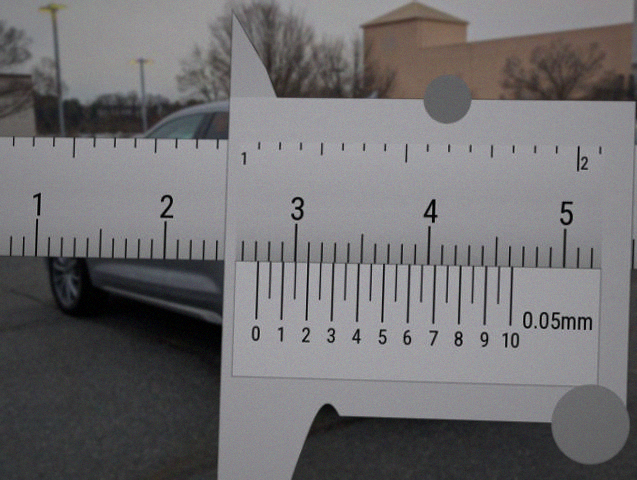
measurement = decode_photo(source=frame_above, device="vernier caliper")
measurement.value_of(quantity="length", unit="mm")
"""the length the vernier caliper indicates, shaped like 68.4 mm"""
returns 27.2 mm
